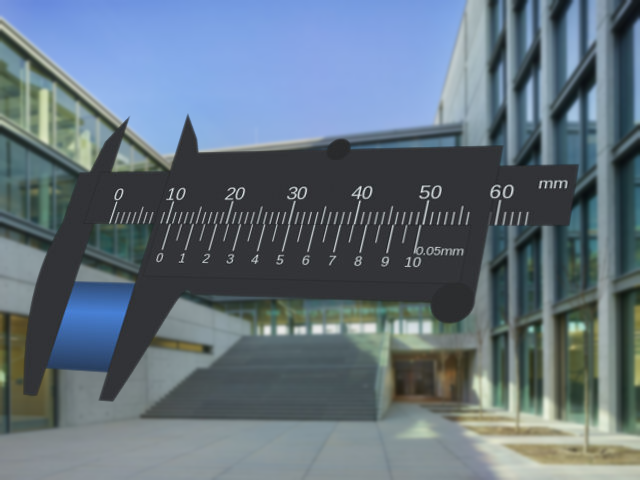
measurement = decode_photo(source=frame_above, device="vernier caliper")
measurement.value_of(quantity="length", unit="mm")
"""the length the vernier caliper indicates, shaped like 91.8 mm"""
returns 10.6 mm
